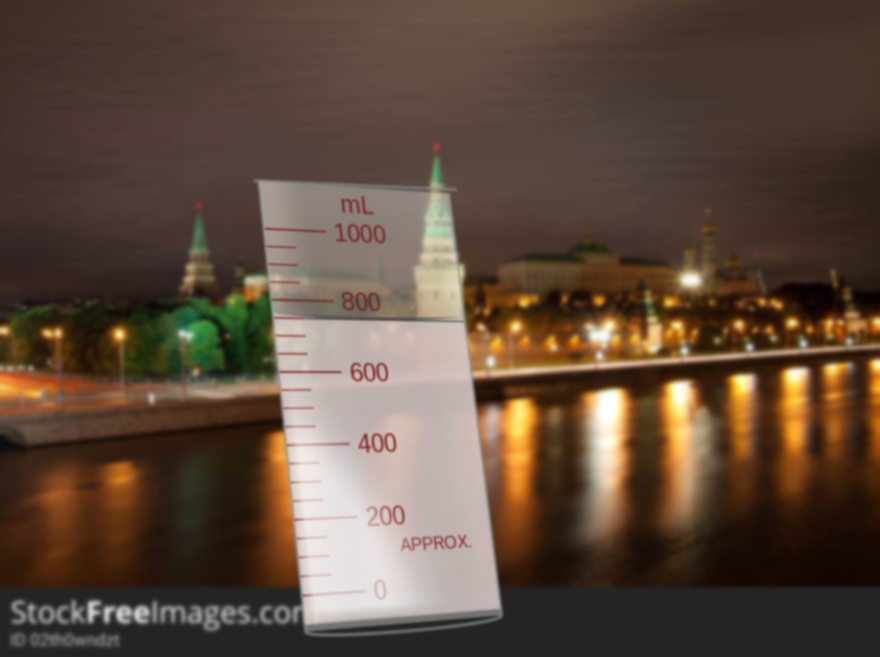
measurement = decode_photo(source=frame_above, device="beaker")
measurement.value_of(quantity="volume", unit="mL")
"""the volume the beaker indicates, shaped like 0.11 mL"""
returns 750 mL
